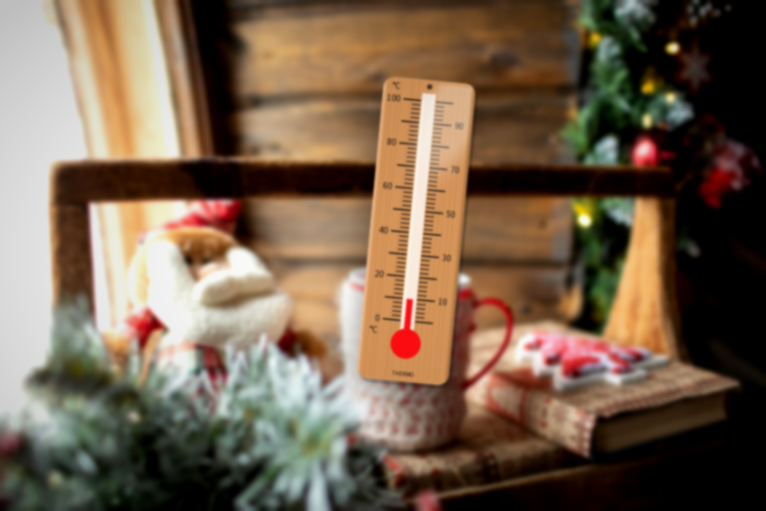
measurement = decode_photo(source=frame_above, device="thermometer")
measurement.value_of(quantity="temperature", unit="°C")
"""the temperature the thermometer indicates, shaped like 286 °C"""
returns 10 °C
